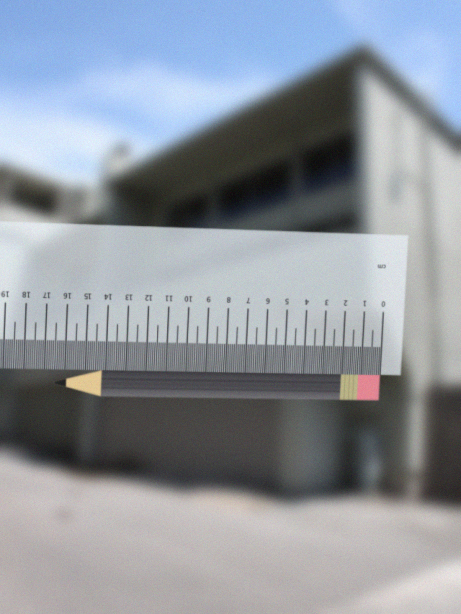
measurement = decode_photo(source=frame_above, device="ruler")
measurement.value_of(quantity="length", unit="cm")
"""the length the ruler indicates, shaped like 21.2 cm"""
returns 16.5 cm
